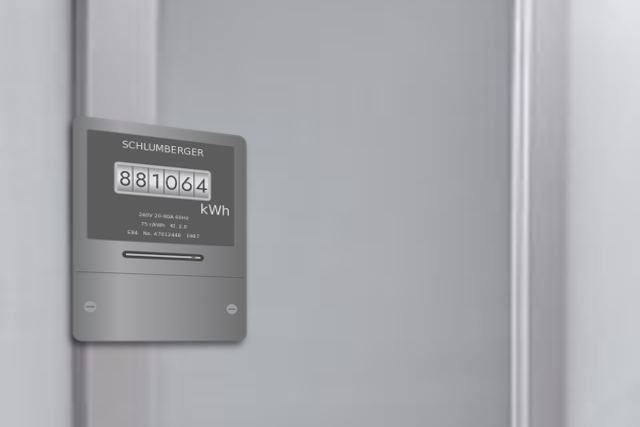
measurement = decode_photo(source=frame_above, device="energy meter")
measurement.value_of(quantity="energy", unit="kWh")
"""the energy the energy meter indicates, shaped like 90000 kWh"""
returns 881064 kWh
